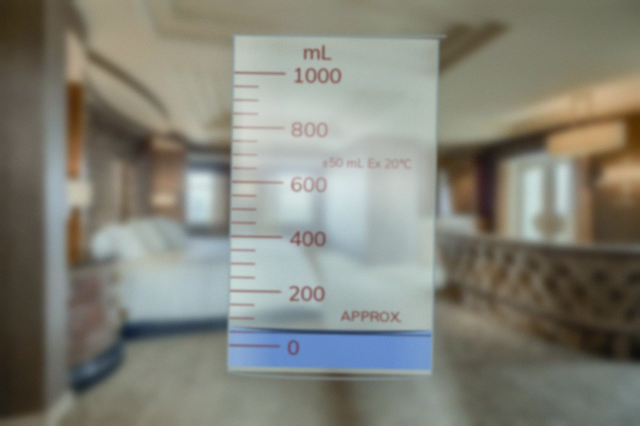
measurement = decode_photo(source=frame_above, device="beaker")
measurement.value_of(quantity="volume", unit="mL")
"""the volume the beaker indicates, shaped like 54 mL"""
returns 50 mL
